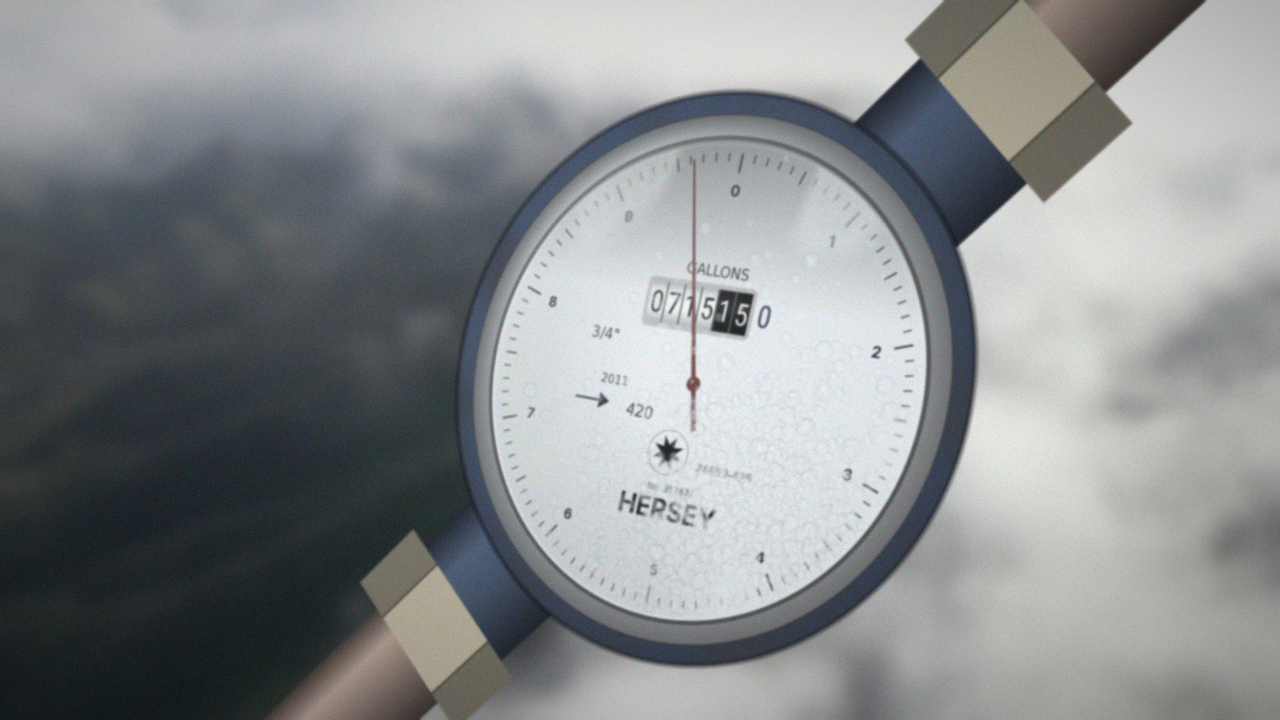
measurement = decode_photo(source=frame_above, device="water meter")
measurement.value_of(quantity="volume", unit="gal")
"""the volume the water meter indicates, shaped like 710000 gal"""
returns 715149.6 gal
